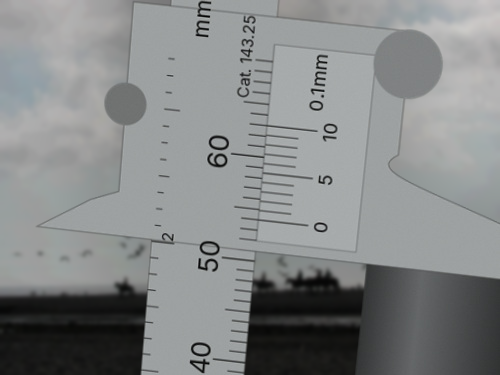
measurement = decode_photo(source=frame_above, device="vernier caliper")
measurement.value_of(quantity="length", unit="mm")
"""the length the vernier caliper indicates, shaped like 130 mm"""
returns 54.0 mm
